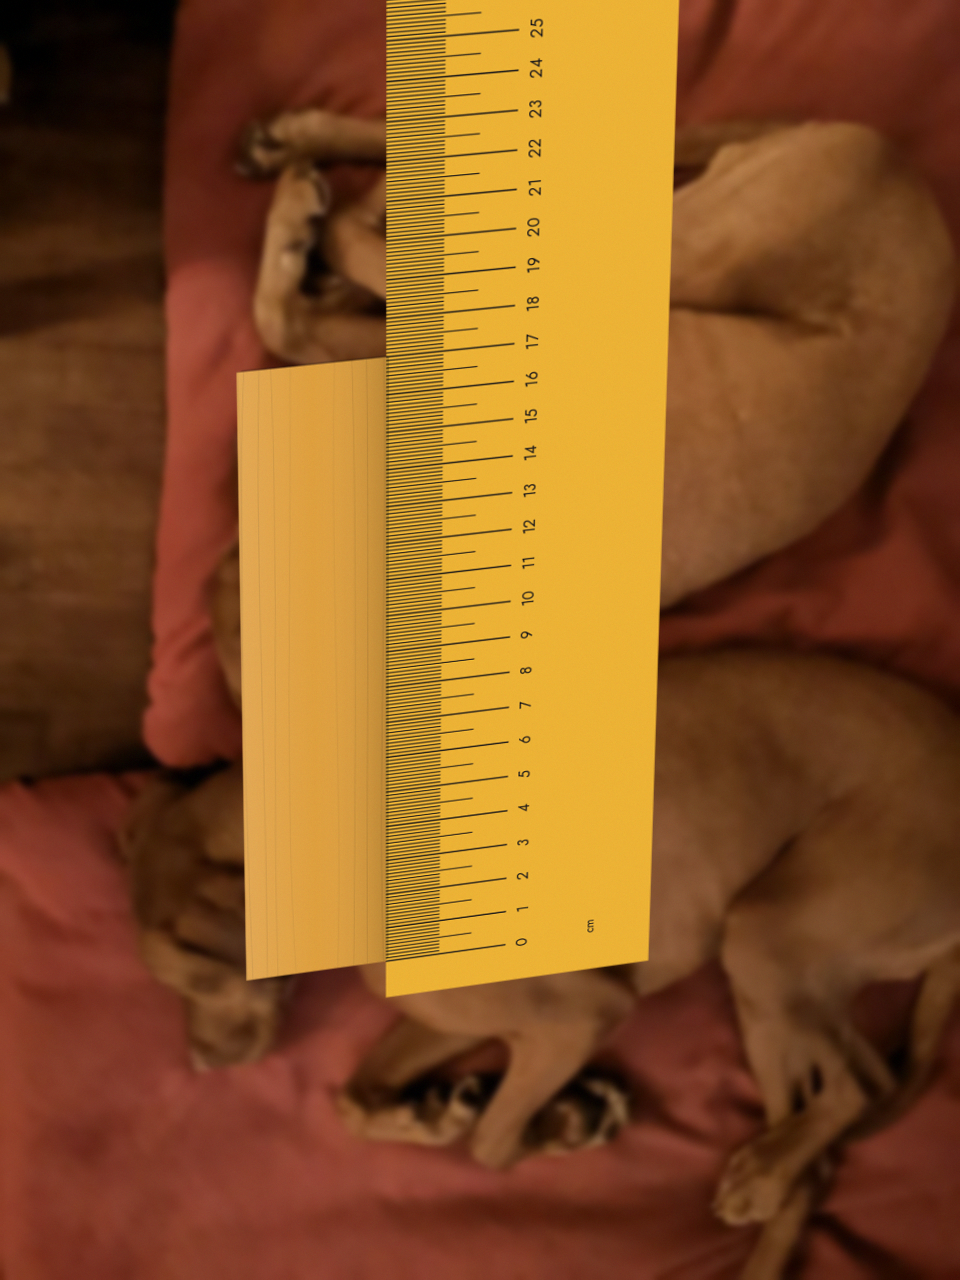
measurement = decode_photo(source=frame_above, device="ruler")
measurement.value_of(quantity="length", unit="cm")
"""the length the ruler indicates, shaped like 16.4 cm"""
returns 17 cm
